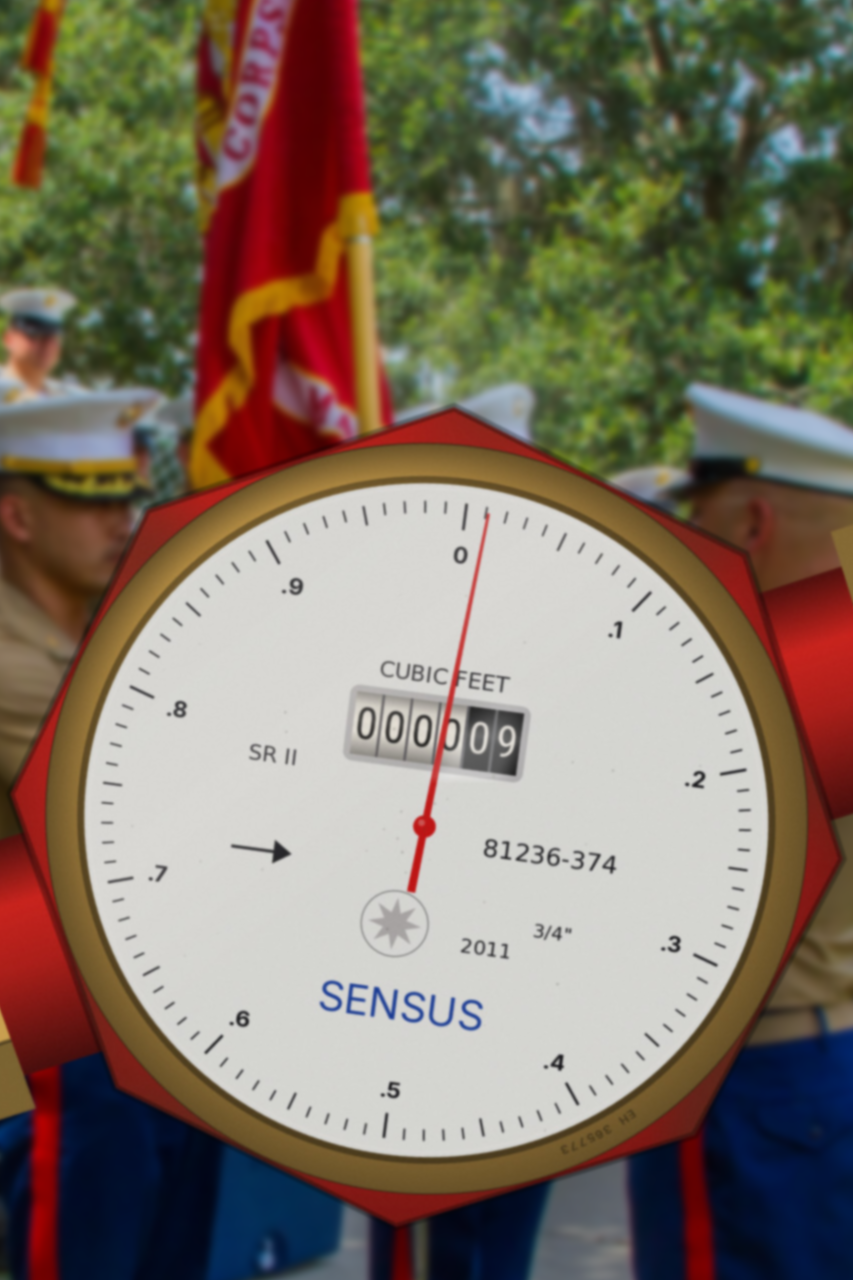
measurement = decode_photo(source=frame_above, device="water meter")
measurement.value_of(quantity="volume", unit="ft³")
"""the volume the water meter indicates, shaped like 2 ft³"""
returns 9.01 ft³
